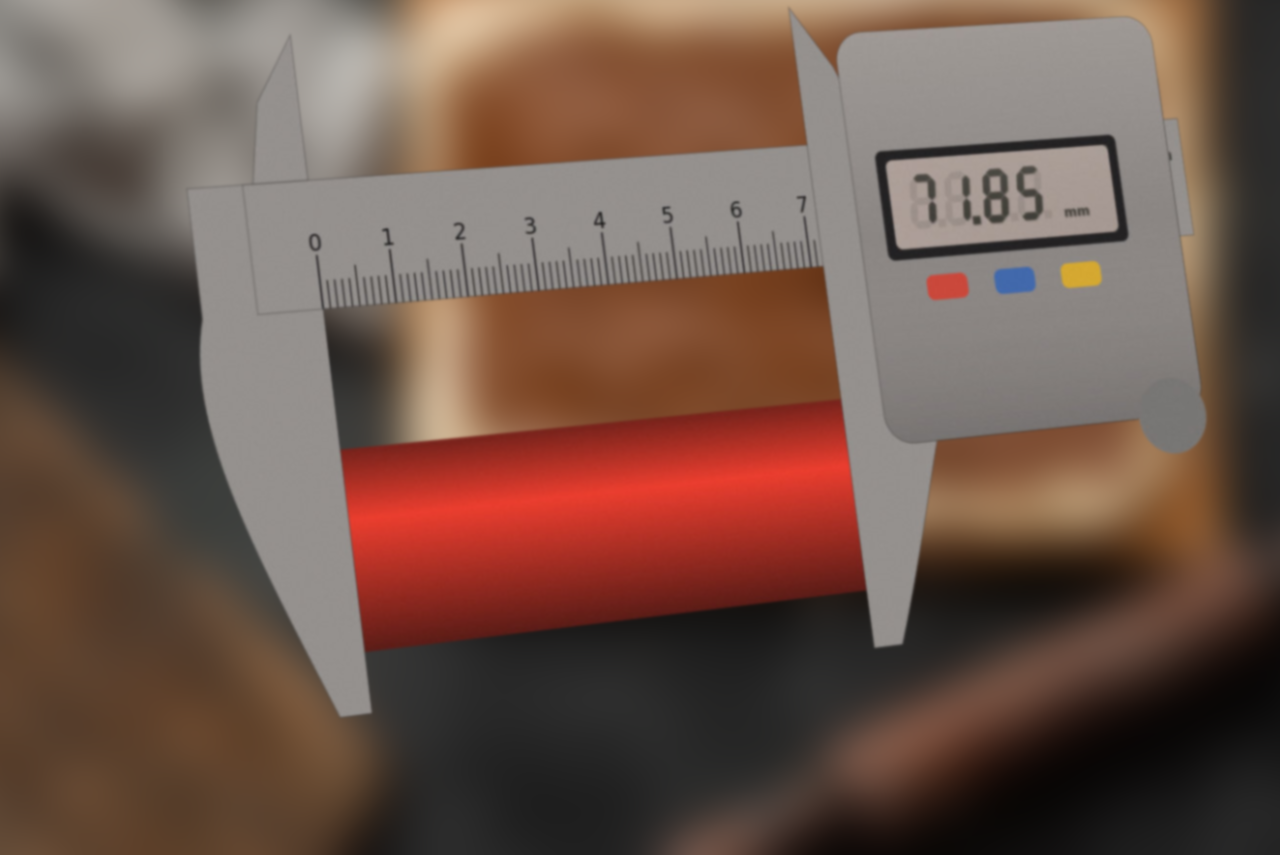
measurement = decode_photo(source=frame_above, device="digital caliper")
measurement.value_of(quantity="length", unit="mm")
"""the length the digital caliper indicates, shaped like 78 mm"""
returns 71.85 mm
